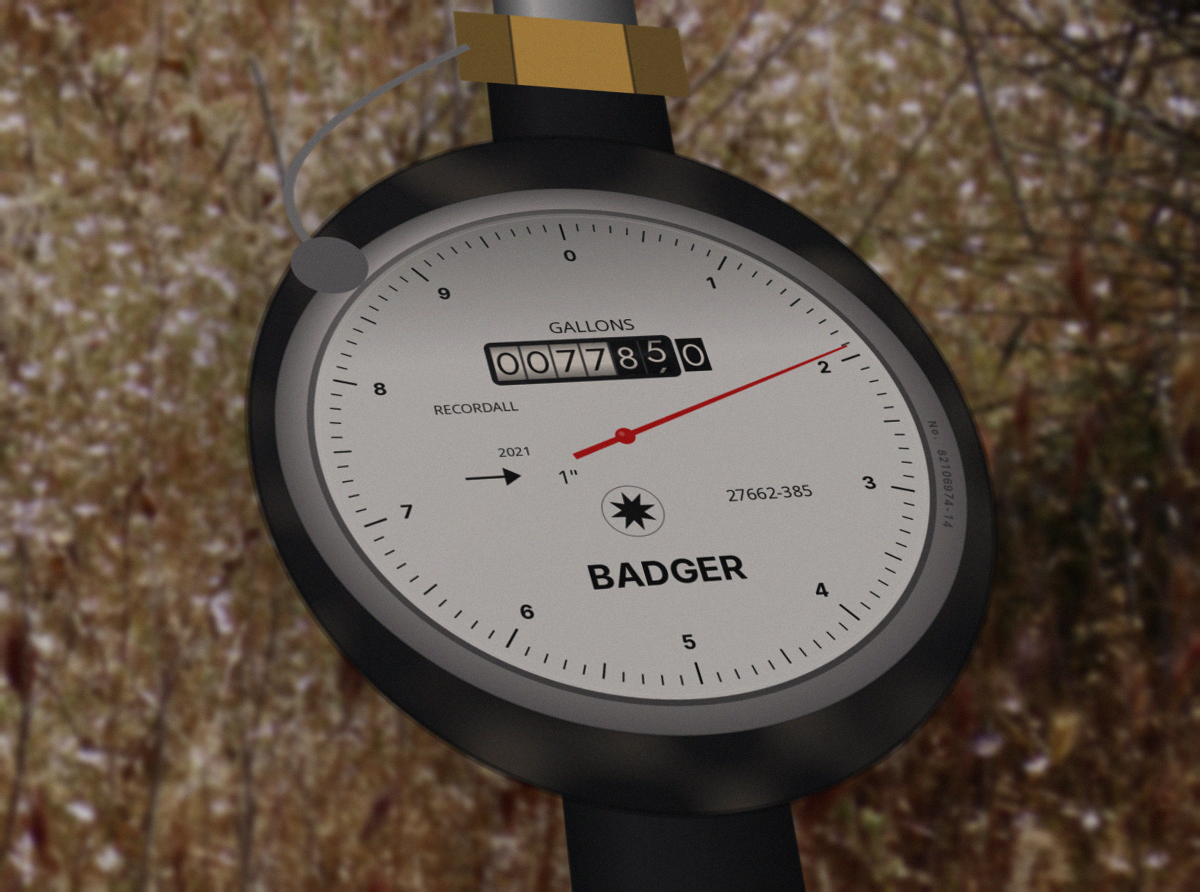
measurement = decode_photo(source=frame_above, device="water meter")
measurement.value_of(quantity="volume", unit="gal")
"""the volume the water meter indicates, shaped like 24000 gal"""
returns 77851.9 gal
